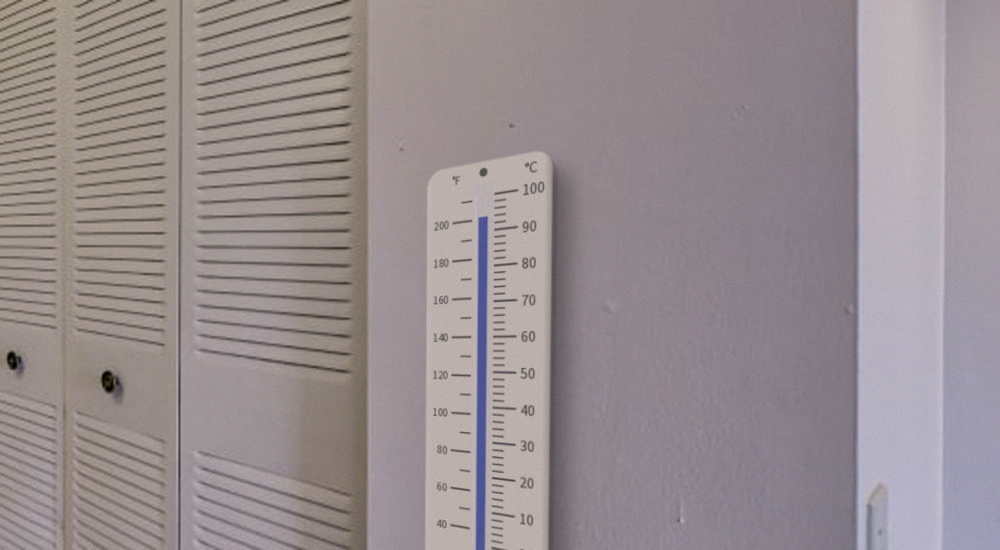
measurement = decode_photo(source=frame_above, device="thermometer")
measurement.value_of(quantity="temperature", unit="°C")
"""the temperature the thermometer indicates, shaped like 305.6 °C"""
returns 94 °C
